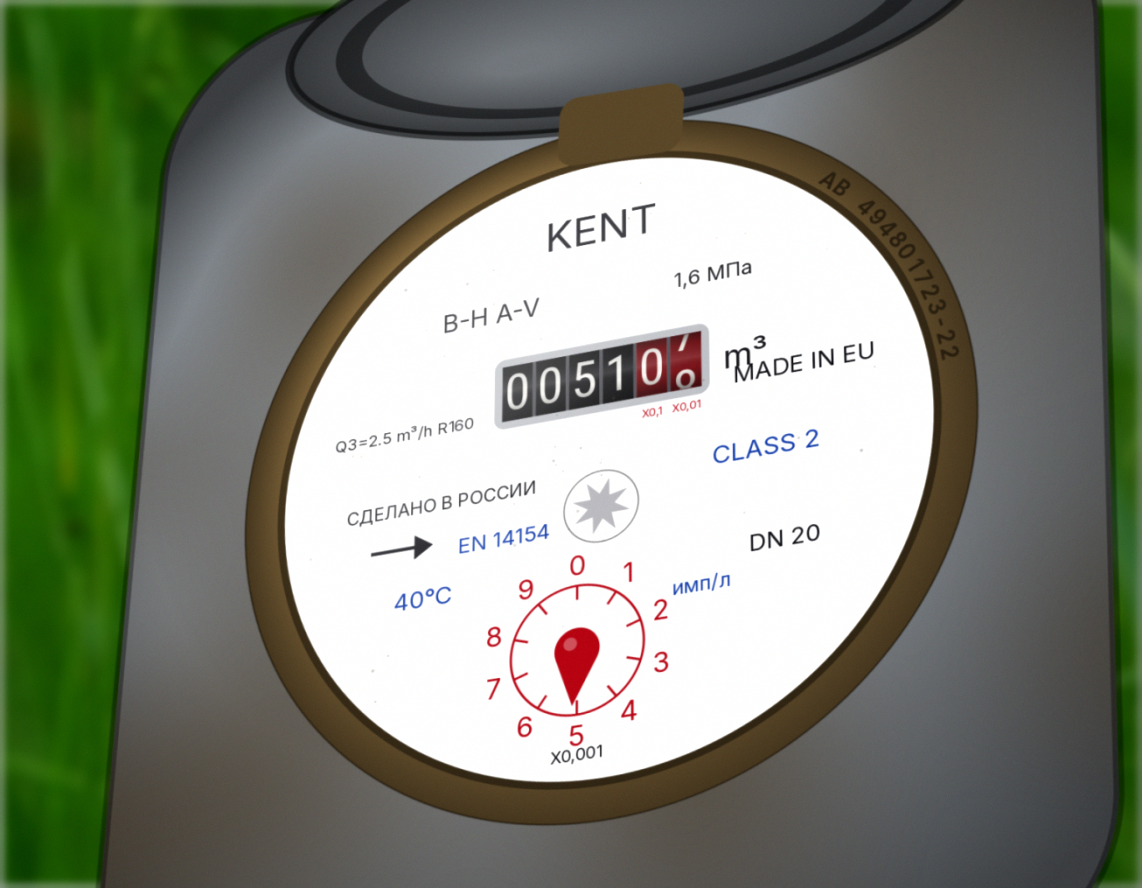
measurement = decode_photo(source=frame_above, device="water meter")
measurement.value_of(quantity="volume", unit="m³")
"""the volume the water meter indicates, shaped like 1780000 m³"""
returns 51.075 m³
